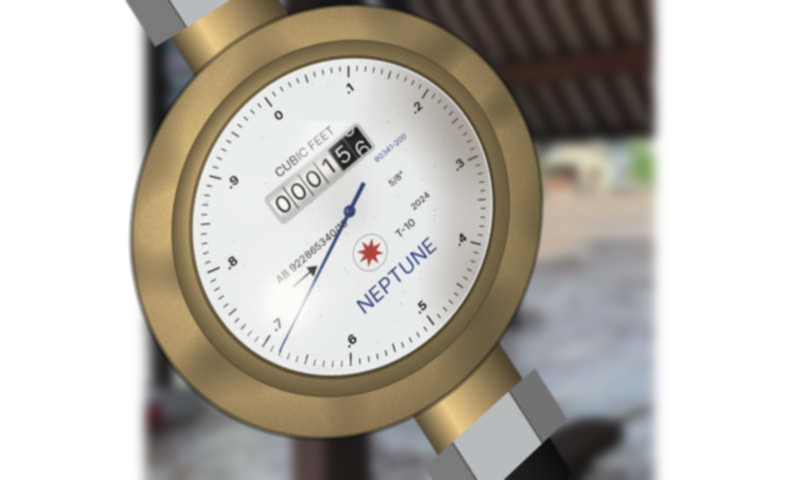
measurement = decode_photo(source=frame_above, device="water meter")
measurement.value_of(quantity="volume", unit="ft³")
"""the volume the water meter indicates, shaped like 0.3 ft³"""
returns 155.68 ft³
